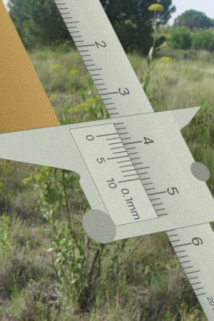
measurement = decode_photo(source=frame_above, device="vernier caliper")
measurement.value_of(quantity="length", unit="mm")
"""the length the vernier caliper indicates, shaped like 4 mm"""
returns 37.8 mm
